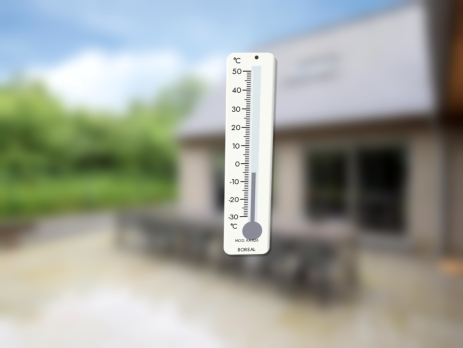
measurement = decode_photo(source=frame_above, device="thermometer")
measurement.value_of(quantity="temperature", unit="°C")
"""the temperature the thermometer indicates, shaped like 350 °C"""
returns -5 °C
